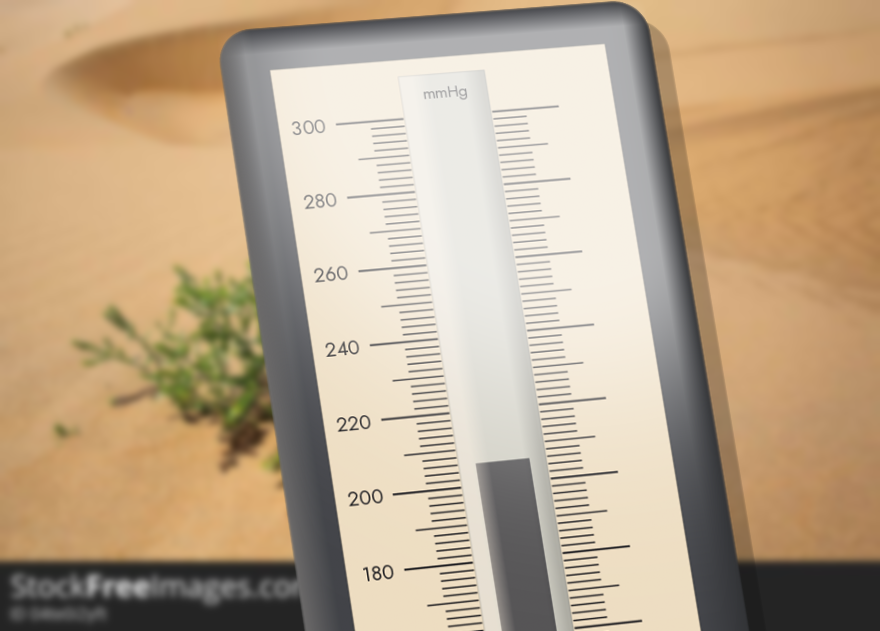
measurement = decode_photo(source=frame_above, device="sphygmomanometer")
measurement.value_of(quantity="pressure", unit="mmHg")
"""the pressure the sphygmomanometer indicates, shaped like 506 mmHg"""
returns 206 mmHg
